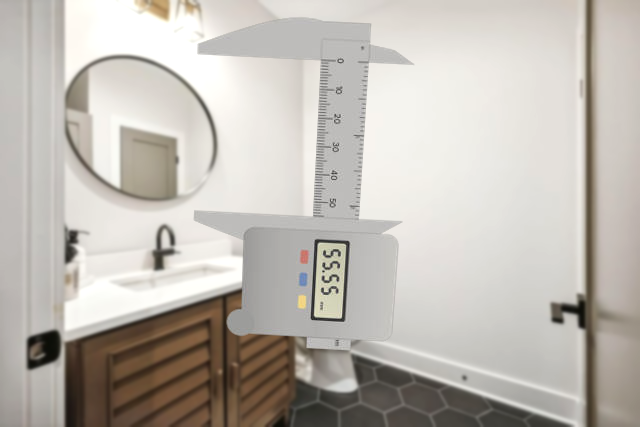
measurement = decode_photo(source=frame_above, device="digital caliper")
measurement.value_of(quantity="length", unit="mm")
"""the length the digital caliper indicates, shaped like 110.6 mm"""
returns 55.55 mm
